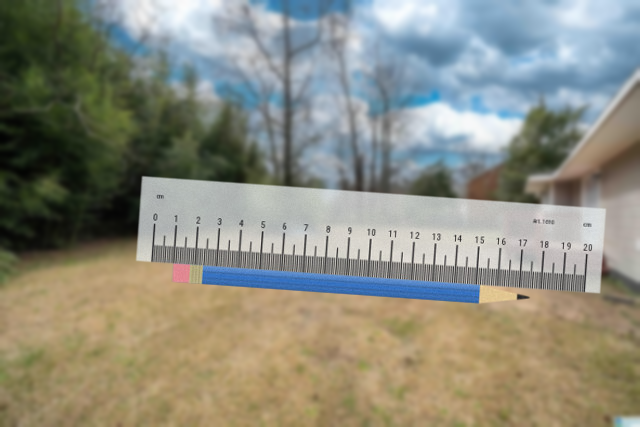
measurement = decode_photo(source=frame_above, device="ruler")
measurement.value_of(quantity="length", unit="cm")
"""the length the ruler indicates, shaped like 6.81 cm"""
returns 16.5 cm
